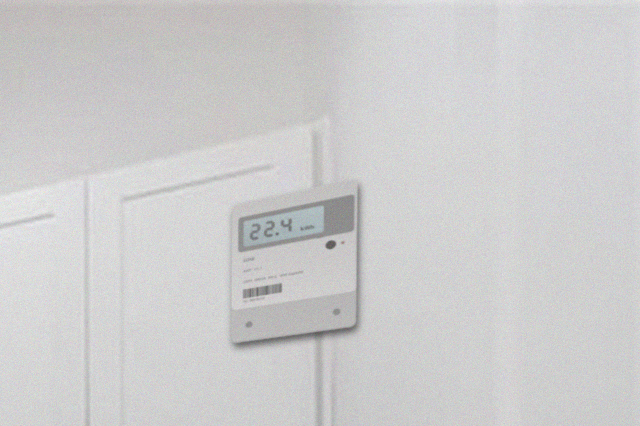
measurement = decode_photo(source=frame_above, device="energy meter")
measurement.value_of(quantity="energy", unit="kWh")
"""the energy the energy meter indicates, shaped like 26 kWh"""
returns 22.4 kWh
